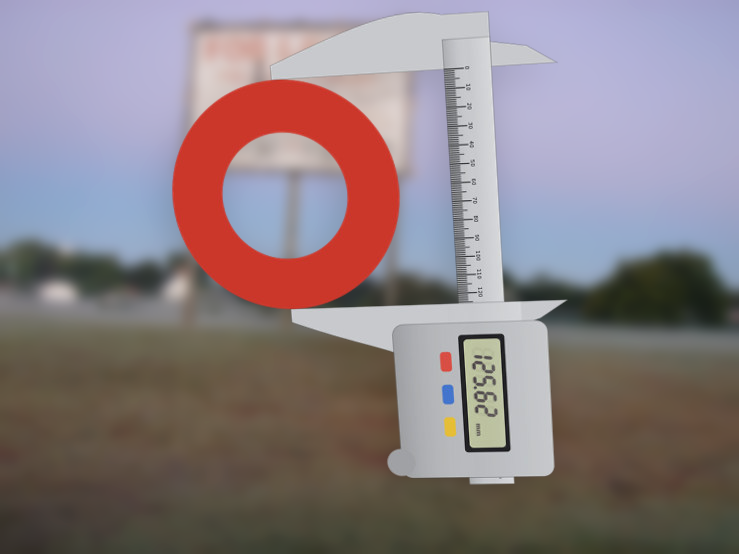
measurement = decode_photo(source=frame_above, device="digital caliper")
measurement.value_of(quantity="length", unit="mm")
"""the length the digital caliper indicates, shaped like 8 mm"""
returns 125.62 mm
